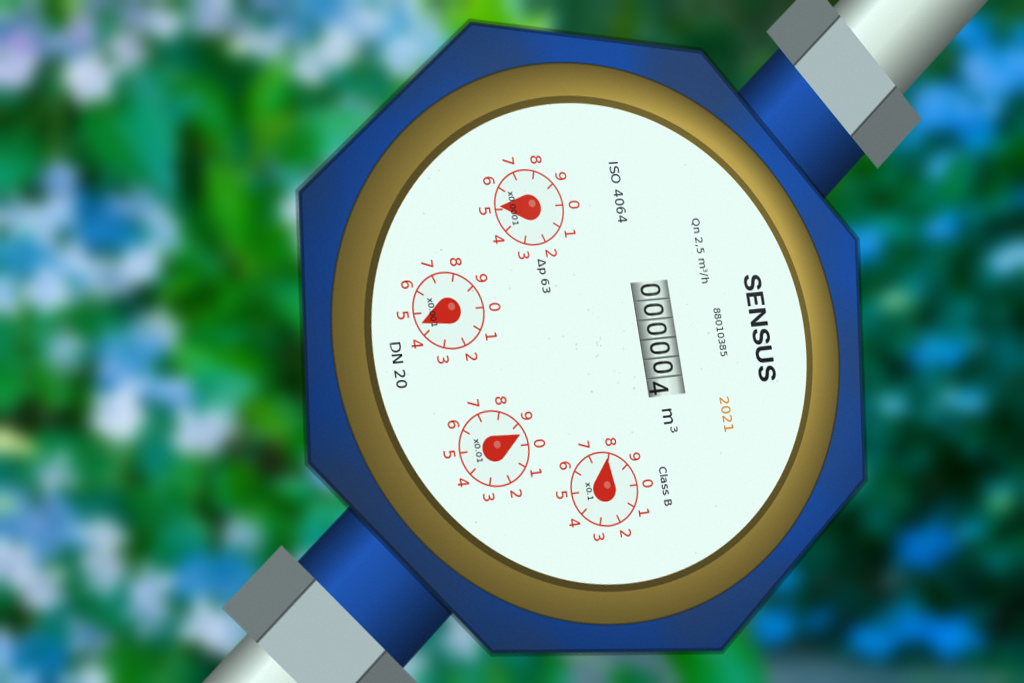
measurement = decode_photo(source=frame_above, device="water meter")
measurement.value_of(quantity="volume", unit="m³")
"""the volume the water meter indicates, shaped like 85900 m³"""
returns 3.7945 m³
